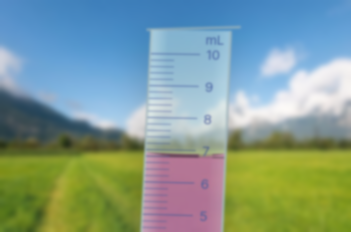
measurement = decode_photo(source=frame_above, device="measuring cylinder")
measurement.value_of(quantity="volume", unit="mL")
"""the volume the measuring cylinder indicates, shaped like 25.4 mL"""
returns 6.8 mL
